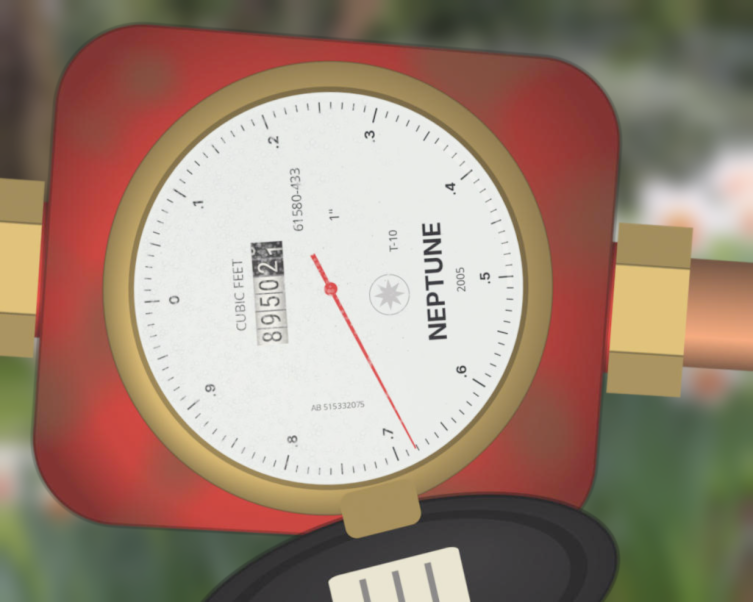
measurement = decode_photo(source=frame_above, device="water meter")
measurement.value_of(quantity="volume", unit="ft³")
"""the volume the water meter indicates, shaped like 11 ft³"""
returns 895020.68 ft³
